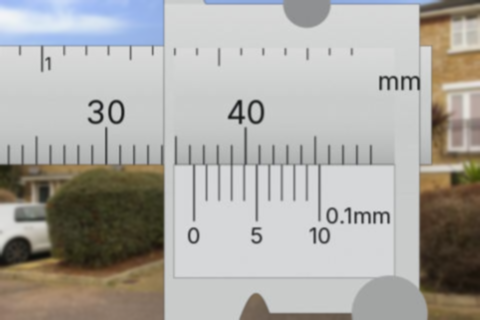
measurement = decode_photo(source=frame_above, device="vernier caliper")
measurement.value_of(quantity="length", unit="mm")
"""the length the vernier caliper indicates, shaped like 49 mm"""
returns 36.3 mm
